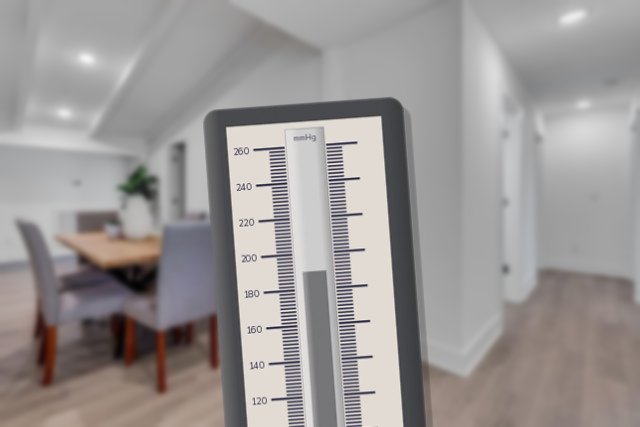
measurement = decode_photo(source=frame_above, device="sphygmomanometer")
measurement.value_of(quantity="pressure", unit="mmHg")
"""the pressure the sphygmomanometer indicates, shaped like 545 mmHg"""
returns 190 mmHg
